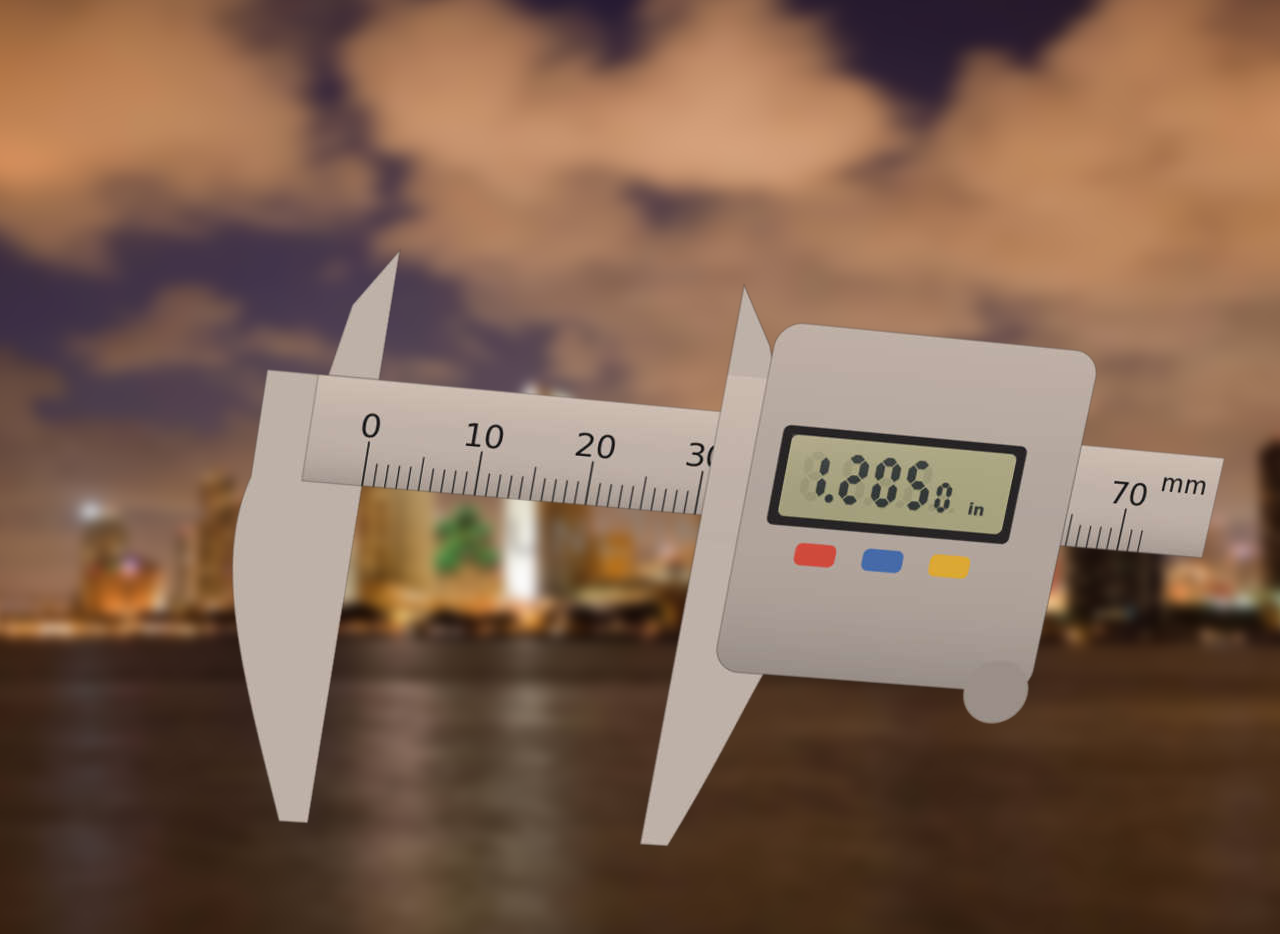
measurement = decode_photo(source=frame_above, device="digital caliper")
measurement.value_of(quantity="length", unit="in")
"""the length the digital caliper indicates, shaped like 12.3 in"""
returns 1.2050 in
